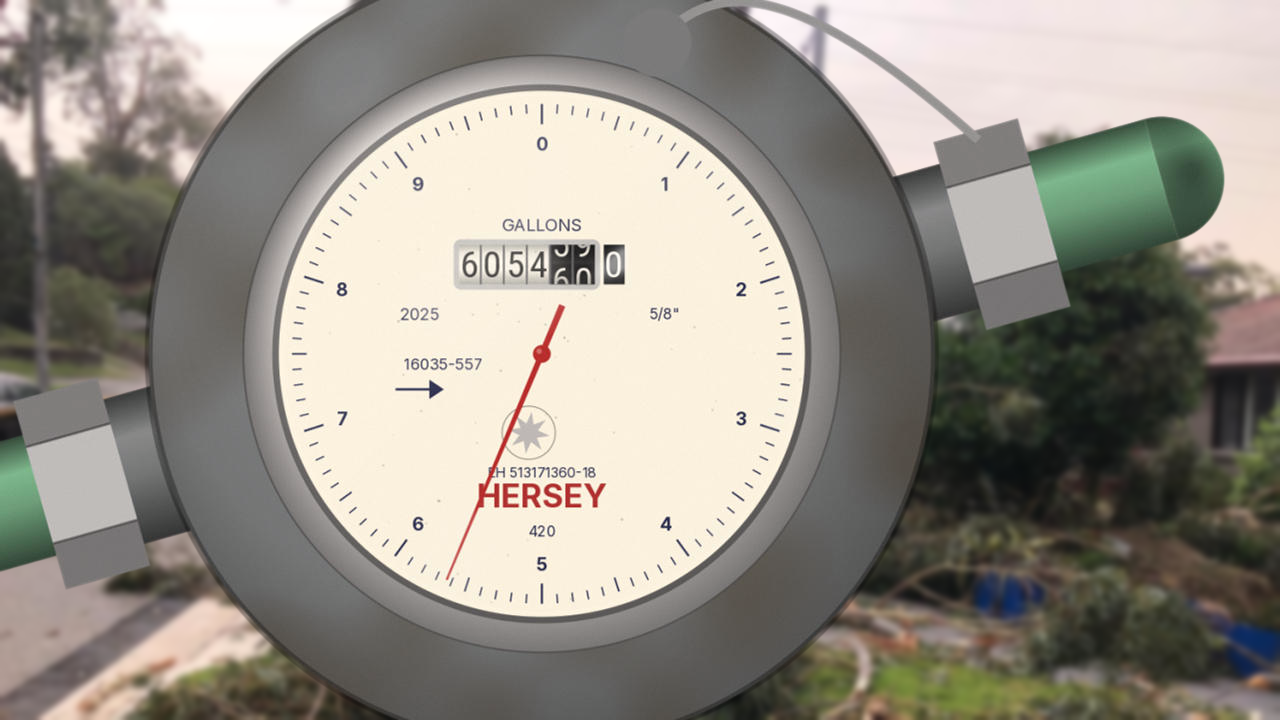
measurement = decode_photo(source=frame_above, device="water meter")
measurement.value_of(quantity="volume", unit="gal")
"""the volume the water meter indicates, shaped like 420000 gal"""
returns 6054595.6 gal
